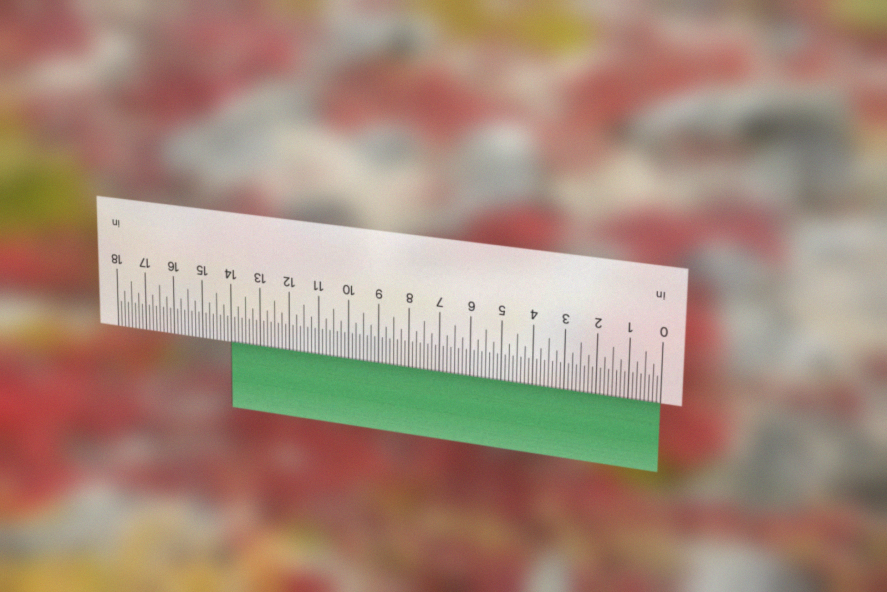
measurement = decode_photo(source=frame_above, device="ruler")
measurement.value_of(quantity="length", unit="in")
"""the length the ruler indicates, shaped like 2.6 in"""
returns 14 in
